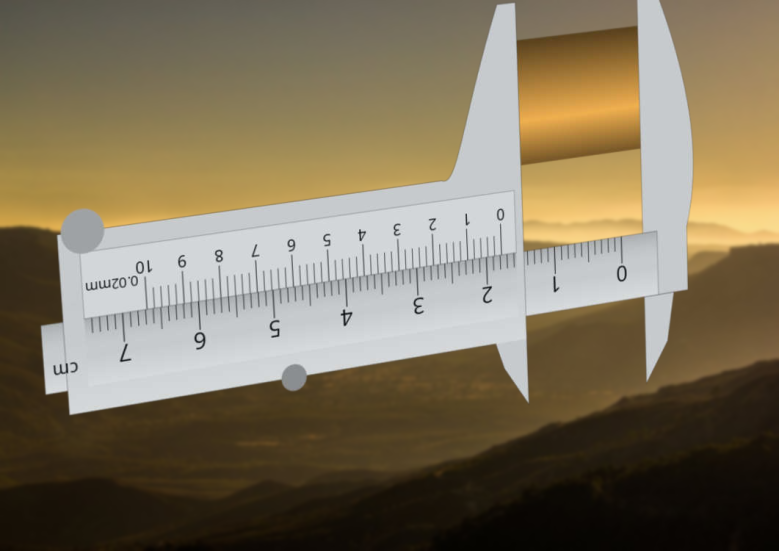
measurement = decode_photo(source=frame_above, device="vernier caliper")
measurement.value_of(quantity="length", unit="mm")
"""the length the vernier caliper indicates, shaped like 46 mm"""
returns 17.8 mm
